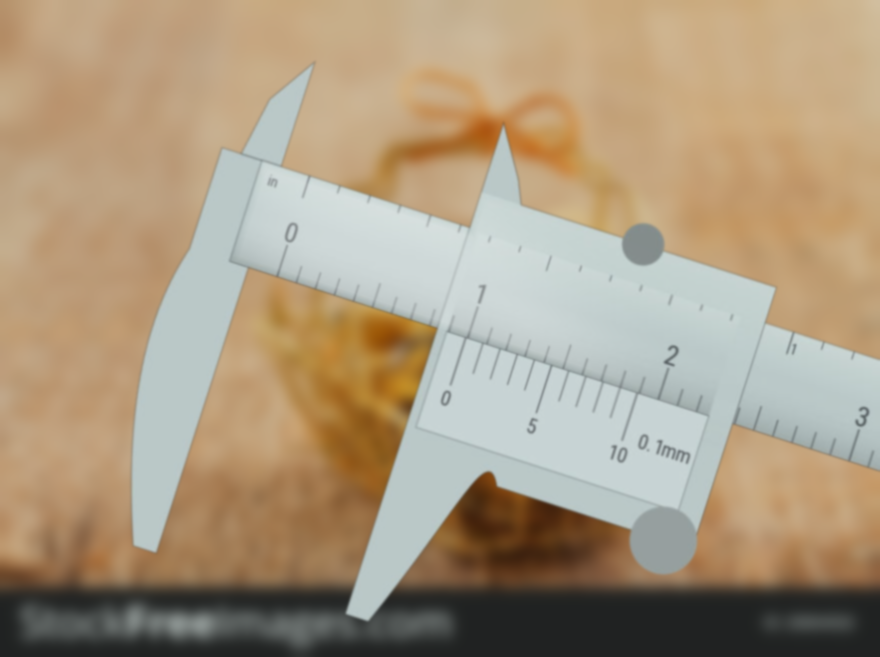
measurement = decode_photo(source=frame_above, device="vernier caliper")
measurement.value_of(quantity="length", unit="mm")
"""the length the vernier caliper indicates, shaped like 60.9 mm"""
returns 9.9 mm
